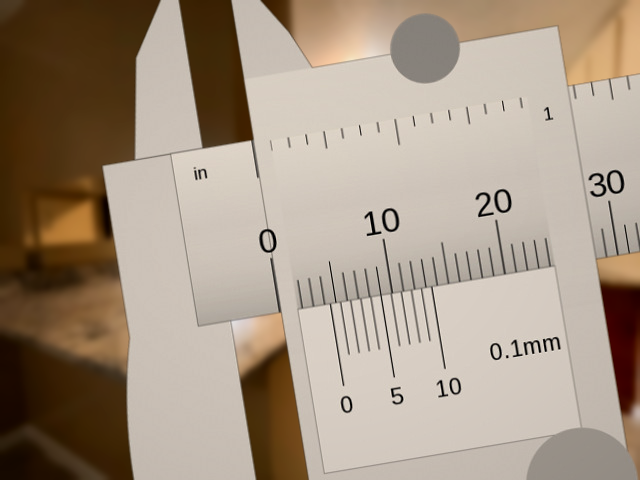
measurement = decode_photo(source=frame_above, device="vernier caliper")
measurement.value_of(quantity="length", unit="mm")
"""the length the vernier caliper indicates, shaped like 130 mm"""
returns 4.5 mm
